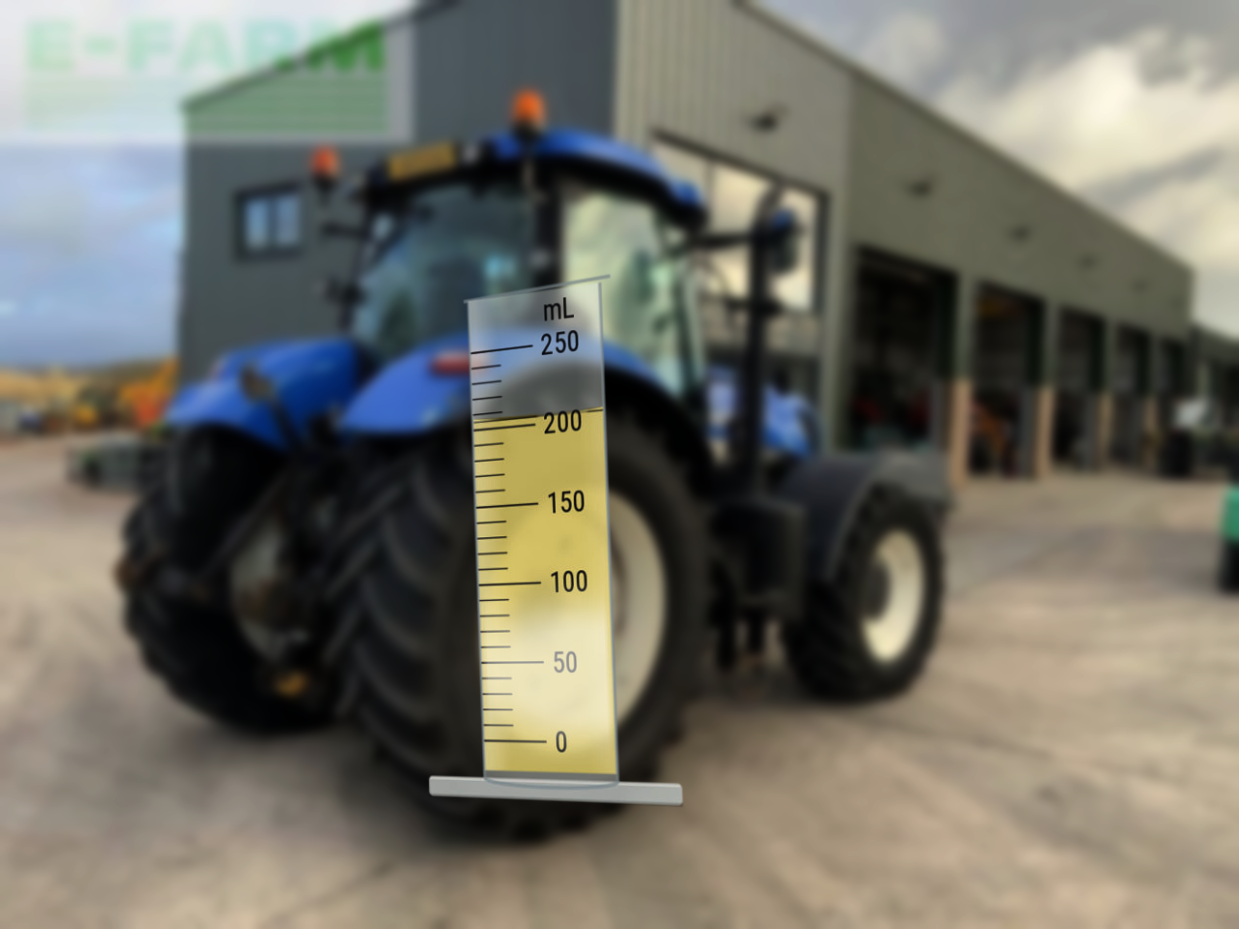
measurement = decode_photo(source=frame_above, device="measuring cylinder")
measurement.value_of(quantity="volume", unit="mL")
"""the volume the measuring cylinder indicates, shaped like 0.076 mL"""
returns 205 mL
